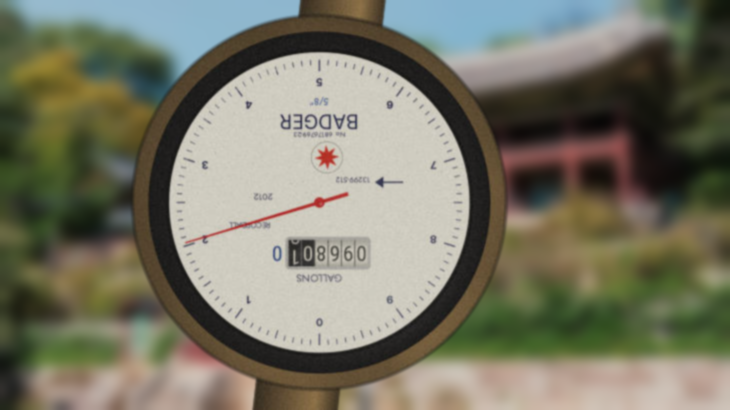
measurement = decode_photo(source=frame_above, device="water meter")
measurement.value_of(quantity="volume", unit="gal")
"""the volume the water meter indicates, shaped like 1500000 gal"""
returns 968012.0 gal
